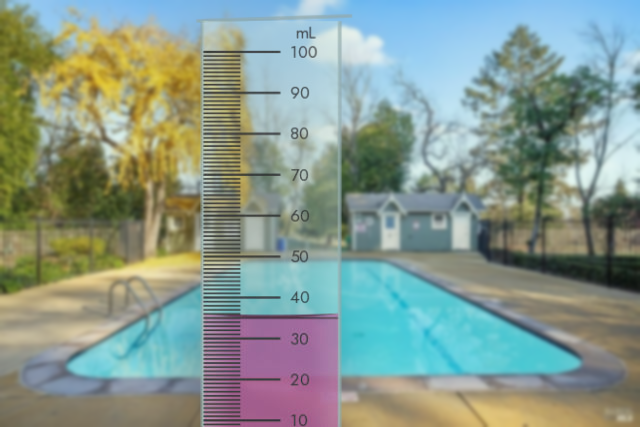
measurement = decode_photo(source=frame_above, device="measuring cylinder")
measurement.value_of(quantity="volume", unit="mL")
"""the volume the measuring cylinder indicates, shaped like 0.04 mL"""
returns 35 mL
